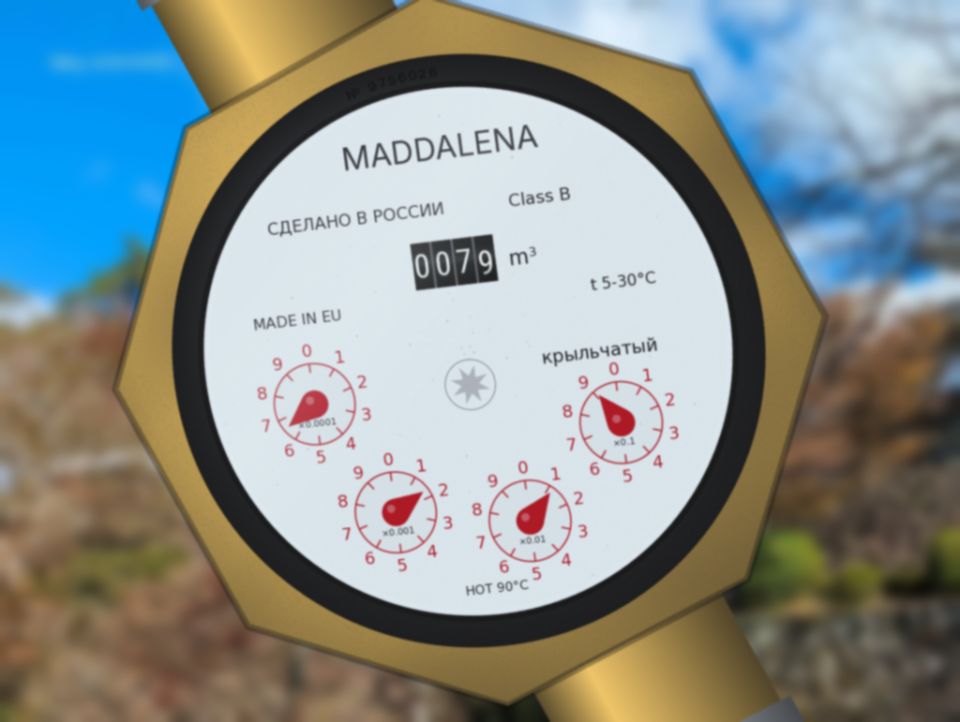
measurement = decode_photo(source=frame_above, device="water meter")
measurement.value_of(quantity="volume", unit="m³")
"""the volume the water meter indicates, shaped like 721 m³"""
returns 78.9116 m³
